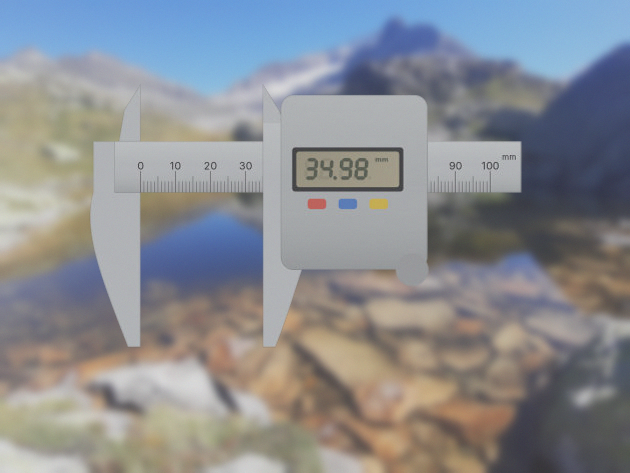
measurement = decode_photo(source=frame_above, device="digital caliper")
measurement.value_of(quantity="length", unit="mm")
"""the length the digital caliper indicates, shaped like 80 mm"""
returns 34.98 mm
